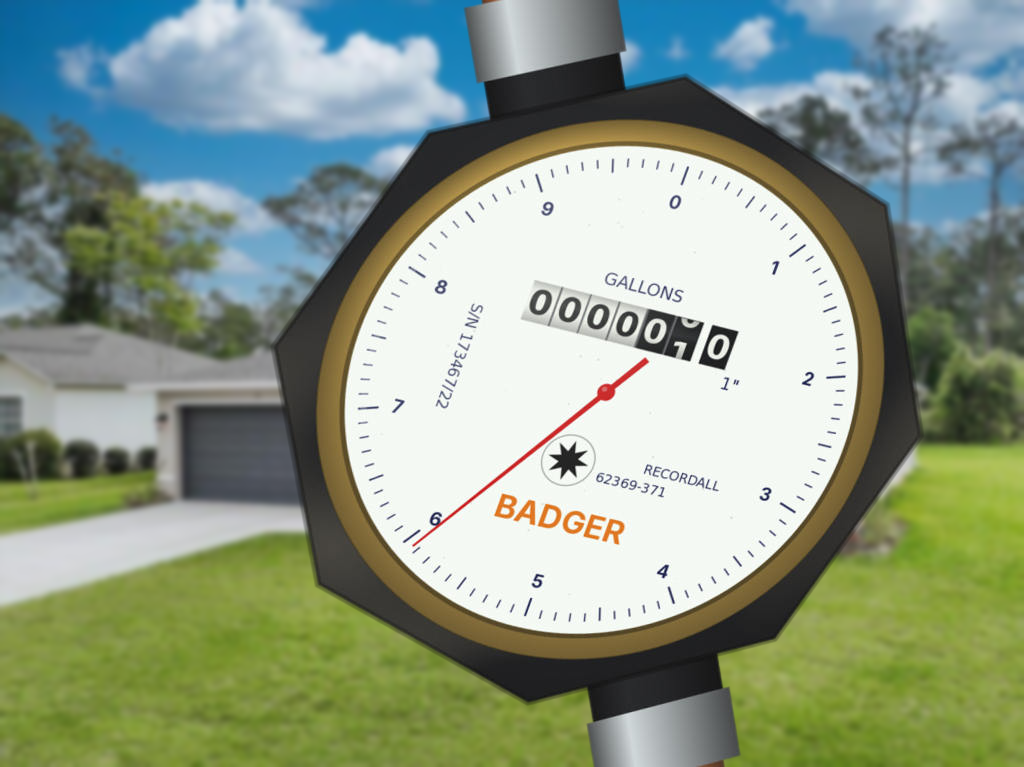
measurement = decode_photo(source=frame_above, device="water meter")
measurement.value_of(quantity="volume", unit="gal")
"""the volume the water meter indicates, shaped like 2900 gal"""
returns 5.9 gal
